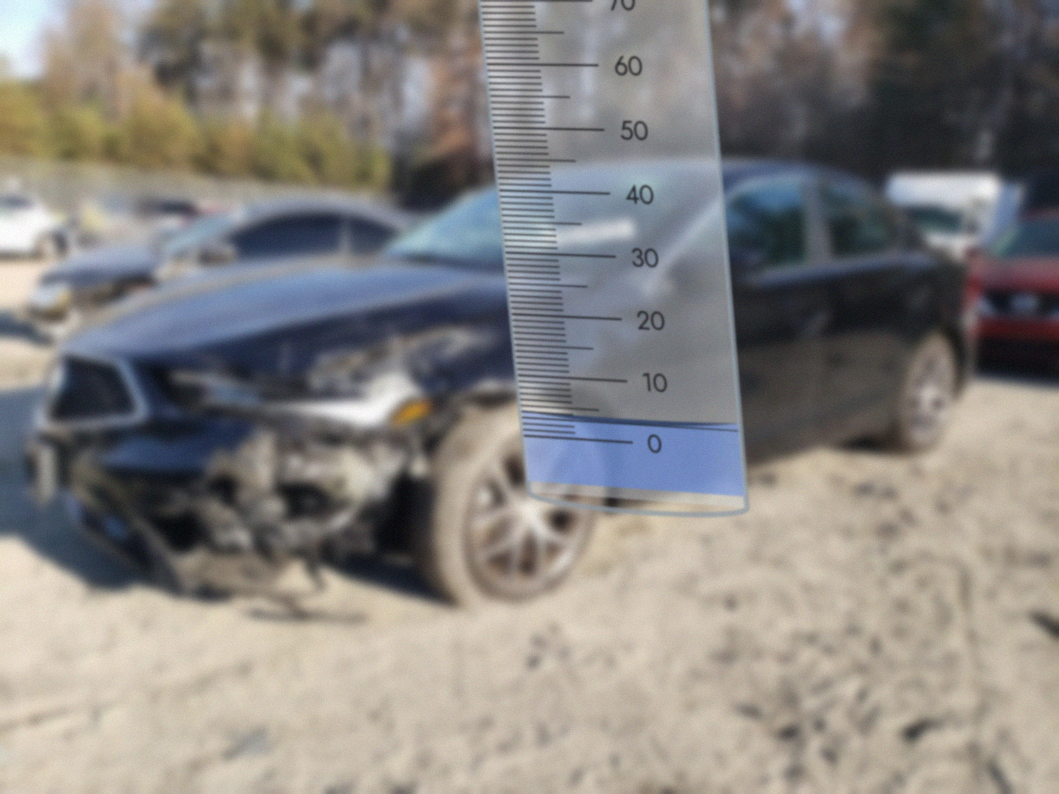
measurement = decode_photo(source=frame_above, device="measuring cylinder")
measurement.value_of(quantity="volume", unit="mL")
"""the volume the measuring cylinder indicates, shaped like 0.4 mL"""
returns 3 mL
